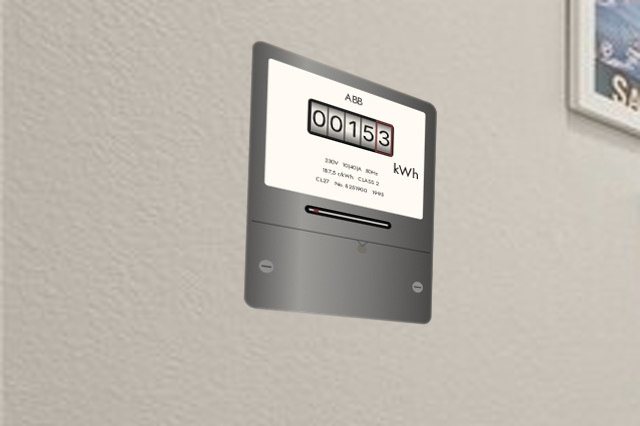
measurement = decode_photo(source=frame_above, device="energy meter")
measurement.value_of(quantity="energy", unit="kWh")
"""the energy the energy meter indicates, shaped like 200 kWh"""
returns 15.3 kWh
